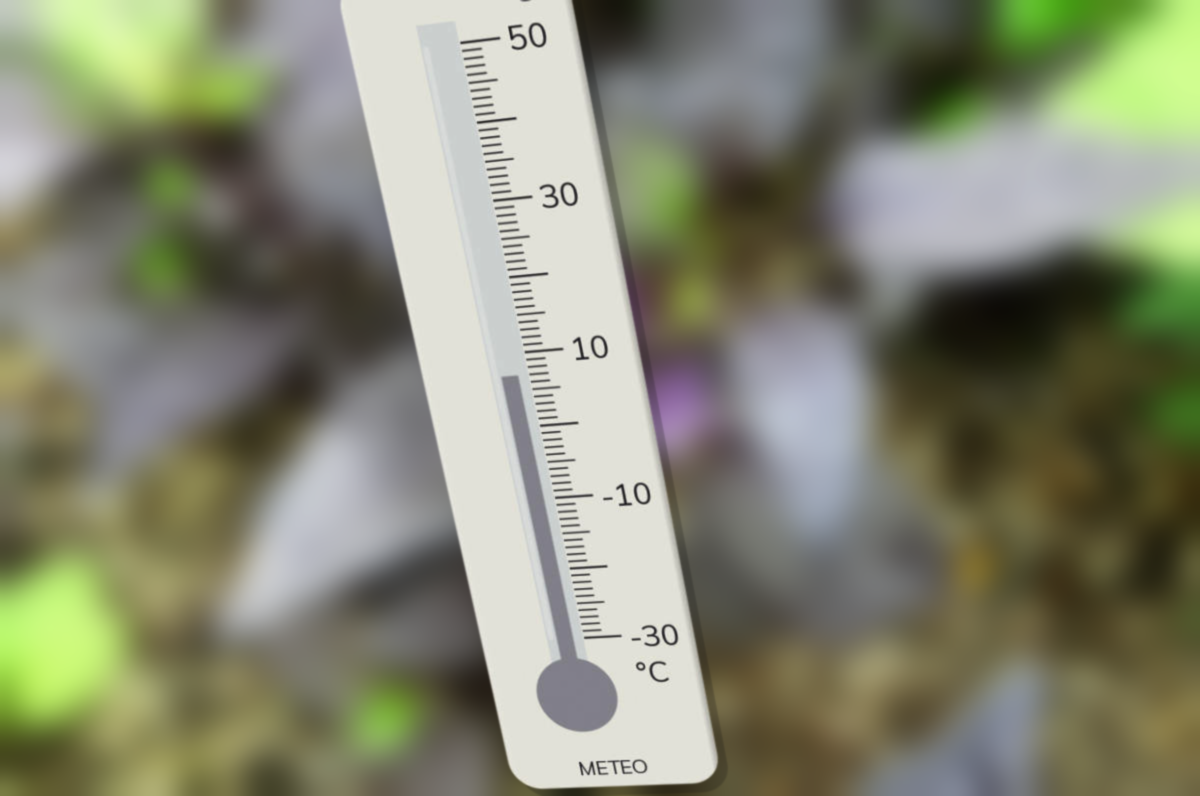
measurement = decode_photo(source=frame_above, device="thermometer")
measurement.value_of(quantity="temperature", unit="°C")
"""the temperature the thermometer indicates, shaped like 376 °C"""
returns 7 °C
